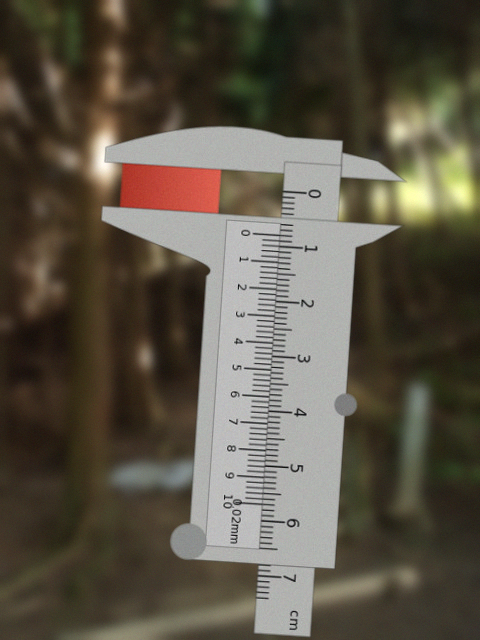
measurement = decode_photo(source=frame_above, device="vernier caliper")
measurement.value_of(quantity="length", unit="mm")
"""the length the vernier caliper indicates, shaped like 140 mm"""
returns 8.0 mm
